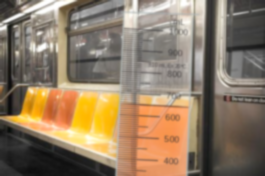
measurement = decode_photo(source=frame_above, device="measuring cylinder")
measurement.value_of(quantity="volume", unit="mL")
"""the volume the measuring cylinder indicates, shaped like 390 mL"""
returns 650 mL
